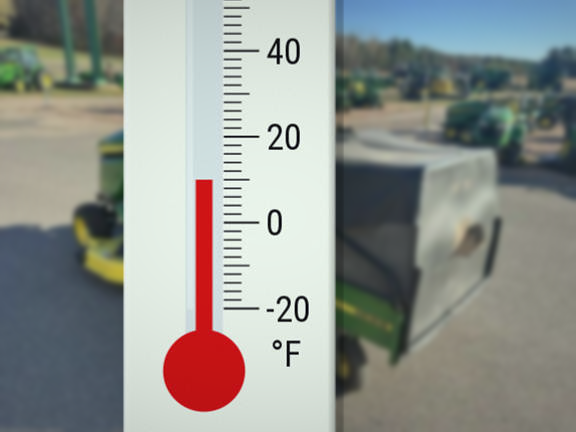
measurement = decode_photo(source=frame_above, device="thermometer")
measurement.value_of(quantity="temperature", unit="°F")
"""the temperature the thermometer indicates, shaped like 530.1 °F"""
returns 10 °F
